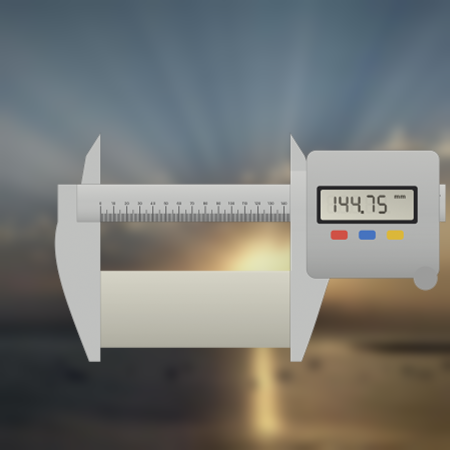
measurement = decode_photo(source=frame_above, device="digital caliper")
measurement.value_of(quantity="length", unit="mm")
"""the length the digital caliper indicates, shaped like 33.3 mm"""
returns 144.75 mm
